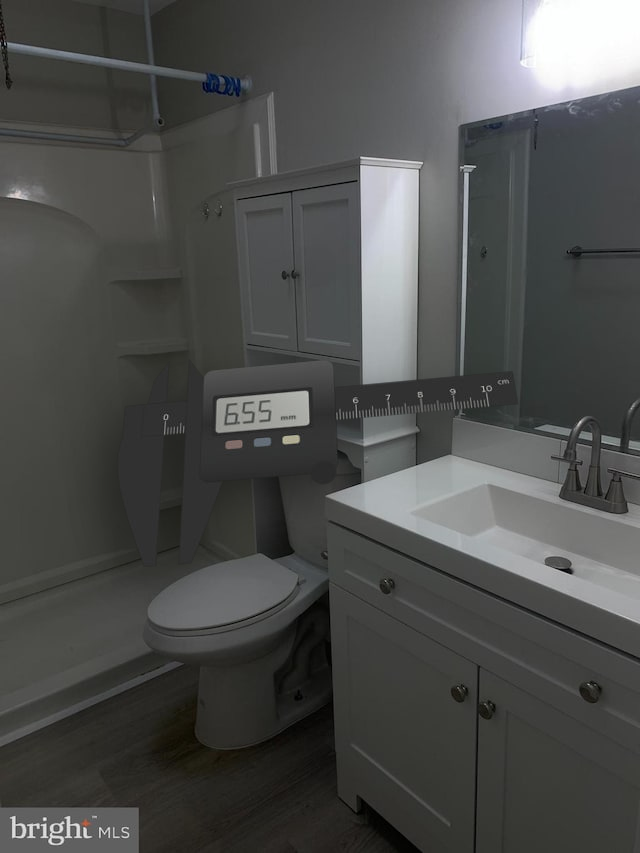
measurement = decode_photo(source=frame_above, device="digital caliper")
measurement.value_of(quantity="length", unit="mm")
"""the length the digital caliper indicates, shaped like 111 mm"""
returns 6.55 mm
